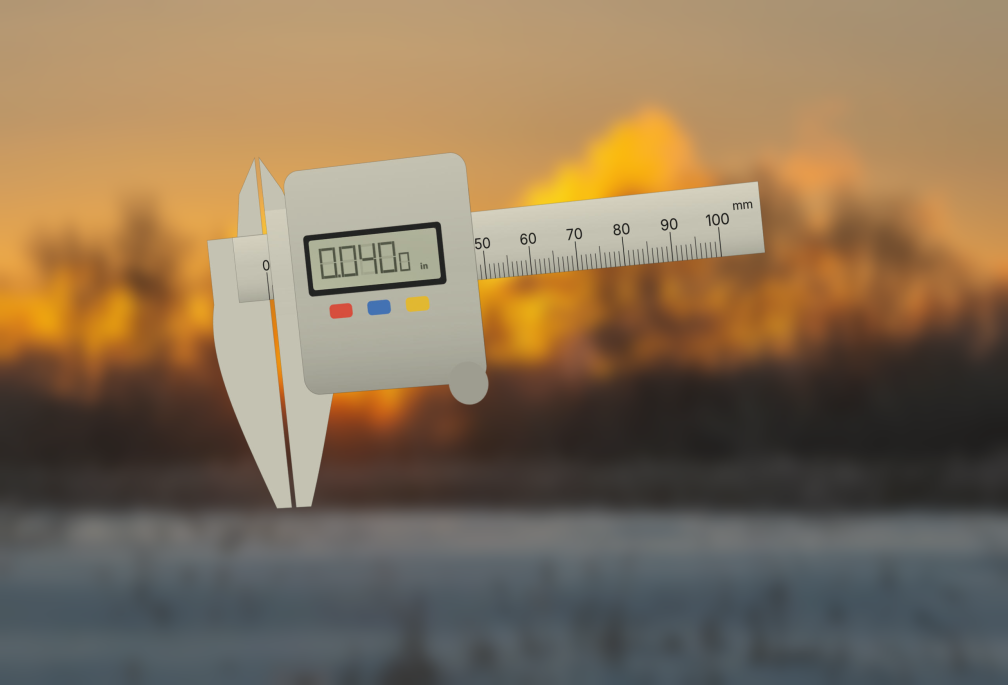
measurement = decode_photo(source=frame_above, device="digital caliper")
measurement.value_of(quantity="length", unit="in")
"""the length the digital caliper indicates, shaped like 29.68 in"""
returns 0.0400 in
